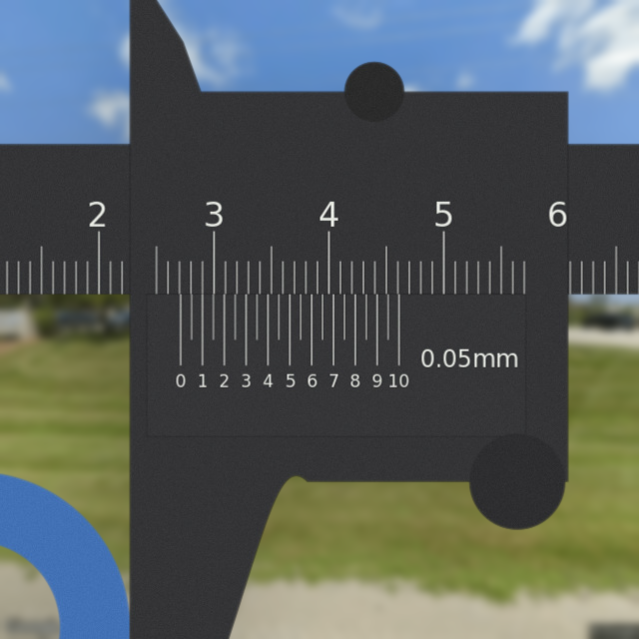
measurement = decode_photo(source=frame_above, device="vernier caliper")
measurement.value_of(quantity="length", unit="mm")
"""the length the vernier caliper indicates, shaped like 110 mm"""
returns 27.1 mm
